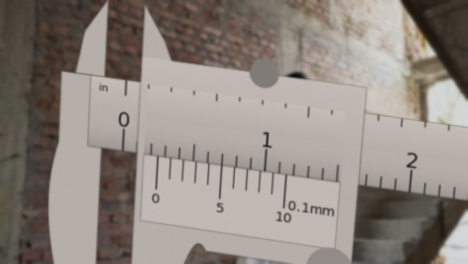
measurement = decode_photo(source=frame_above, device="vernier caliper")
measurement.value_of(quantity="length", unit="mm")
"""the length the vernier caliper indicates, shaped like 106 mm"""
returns 2.5 mm
